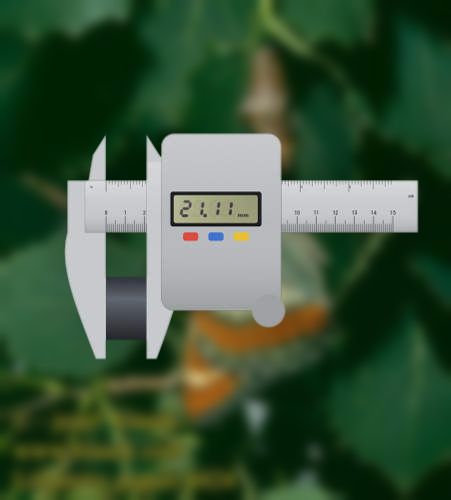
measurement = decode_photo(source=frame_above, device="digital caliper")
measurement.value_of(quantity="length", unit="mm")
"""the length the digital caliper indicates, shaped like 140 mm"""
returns 21.11 mm
